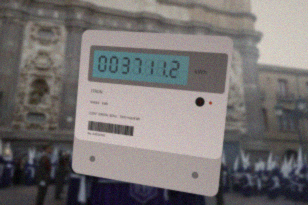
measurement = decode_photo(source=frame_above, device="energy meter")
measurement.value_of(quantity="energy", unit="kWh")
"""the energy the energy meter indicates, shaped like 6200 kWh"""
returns 3711.2 kWh
